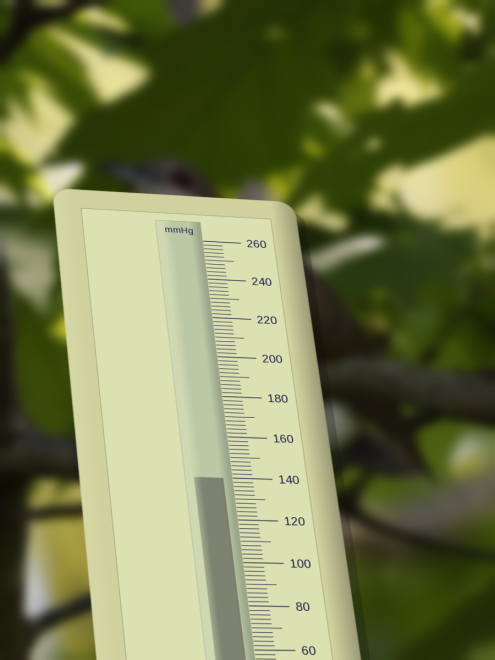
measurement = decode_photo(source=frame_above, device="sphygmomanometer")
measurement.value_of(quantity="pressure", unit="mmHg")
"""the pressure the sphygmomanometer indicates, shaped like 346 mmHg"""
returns 140 mmHg
